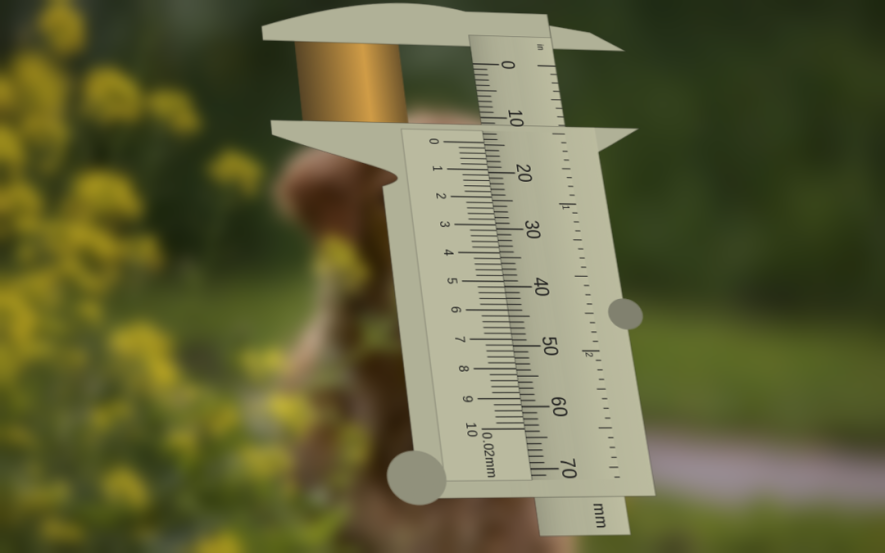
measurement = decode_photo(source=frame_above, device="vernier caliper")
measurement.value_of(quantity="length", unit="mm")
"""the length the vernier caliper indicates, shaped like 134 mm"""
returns 14.6 mm
